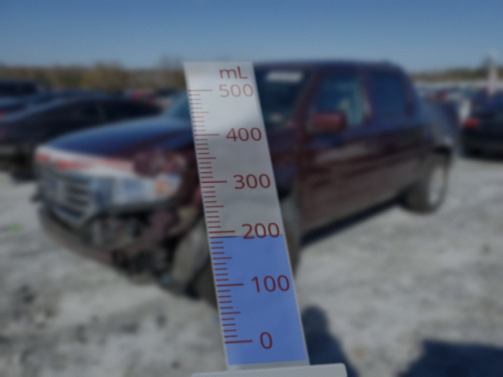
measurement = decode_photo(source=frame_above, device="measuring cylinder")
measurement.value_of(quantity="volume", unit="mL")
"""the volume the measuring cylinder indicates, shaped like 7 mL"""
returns 190 mL
